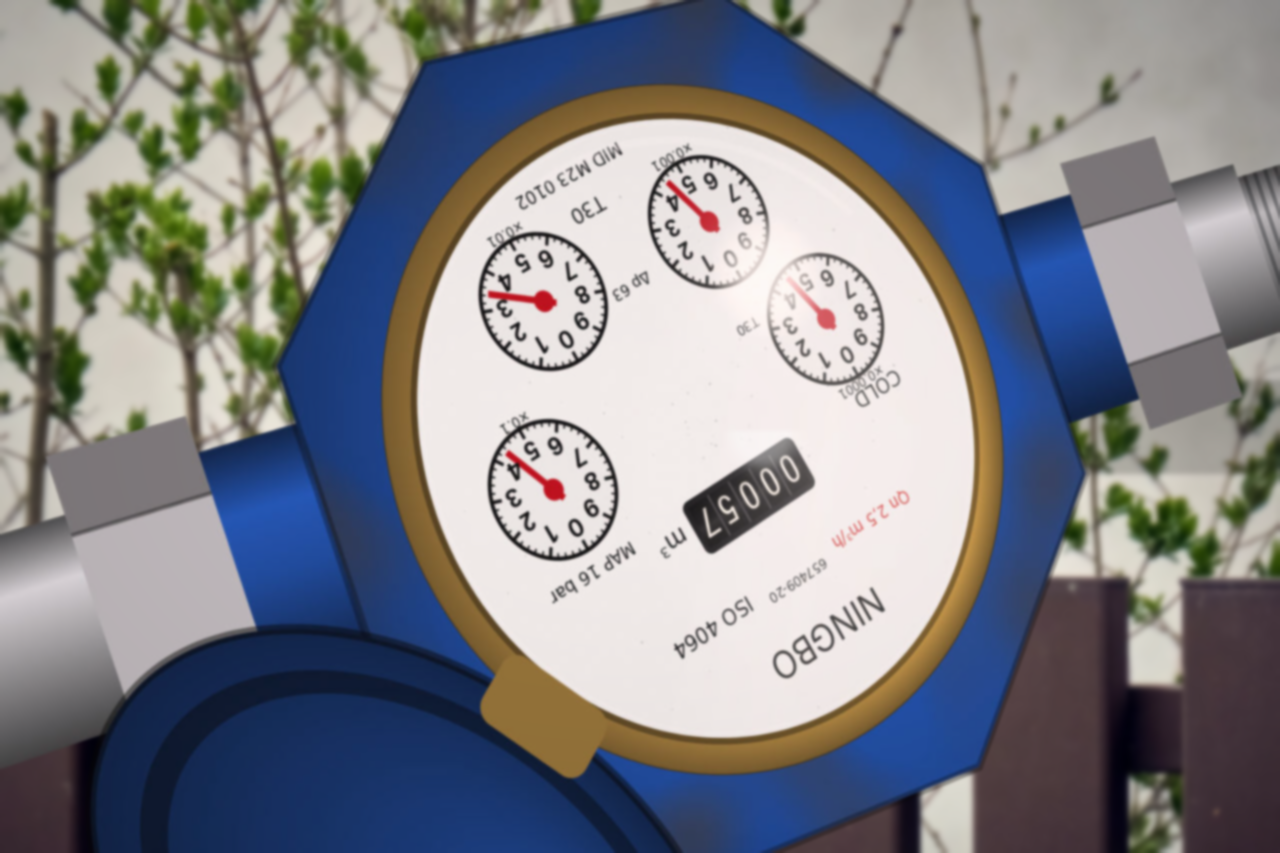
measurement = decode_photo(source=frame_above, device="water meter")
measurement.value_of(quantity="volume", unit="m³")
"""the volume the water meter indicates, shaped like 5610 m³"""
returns 57.4344 m³
